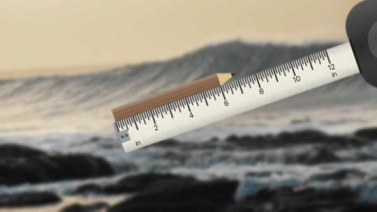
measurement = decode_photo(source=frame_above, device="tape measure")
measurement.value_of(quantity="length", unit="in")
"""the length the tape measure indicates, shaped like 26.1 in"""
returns 7 in
